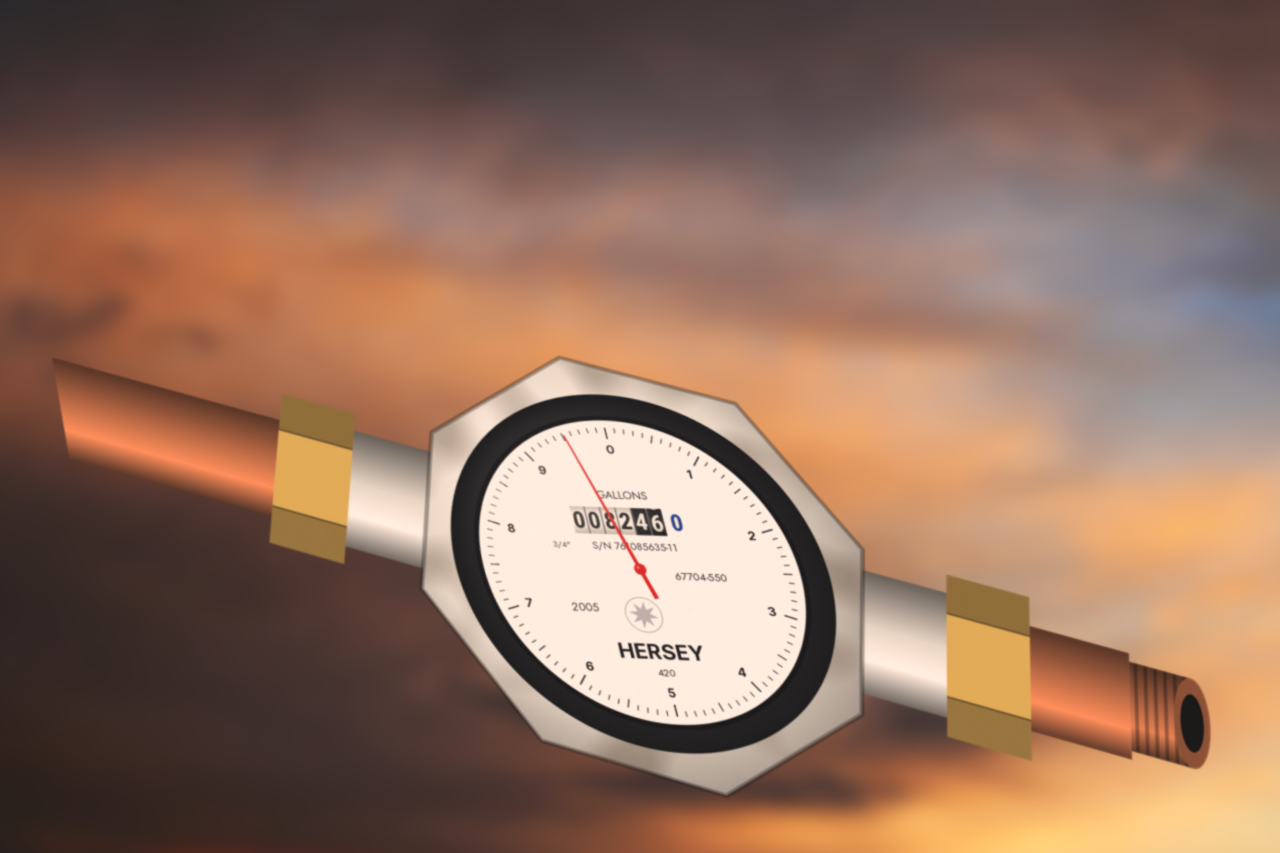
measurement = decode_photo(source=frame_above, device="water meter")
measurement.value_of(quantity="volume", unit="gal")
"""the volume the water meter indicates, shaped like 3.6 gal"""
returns 82459.5 gal
